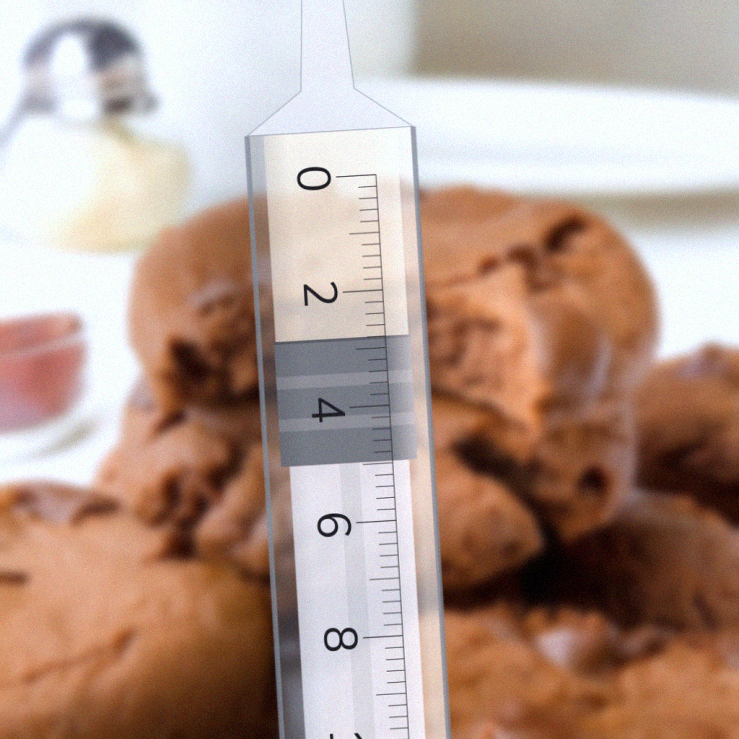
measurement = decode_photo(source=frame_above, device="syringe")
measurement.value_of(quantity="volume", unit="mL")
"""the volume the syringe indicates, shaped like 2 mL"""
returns 2.8 mL
